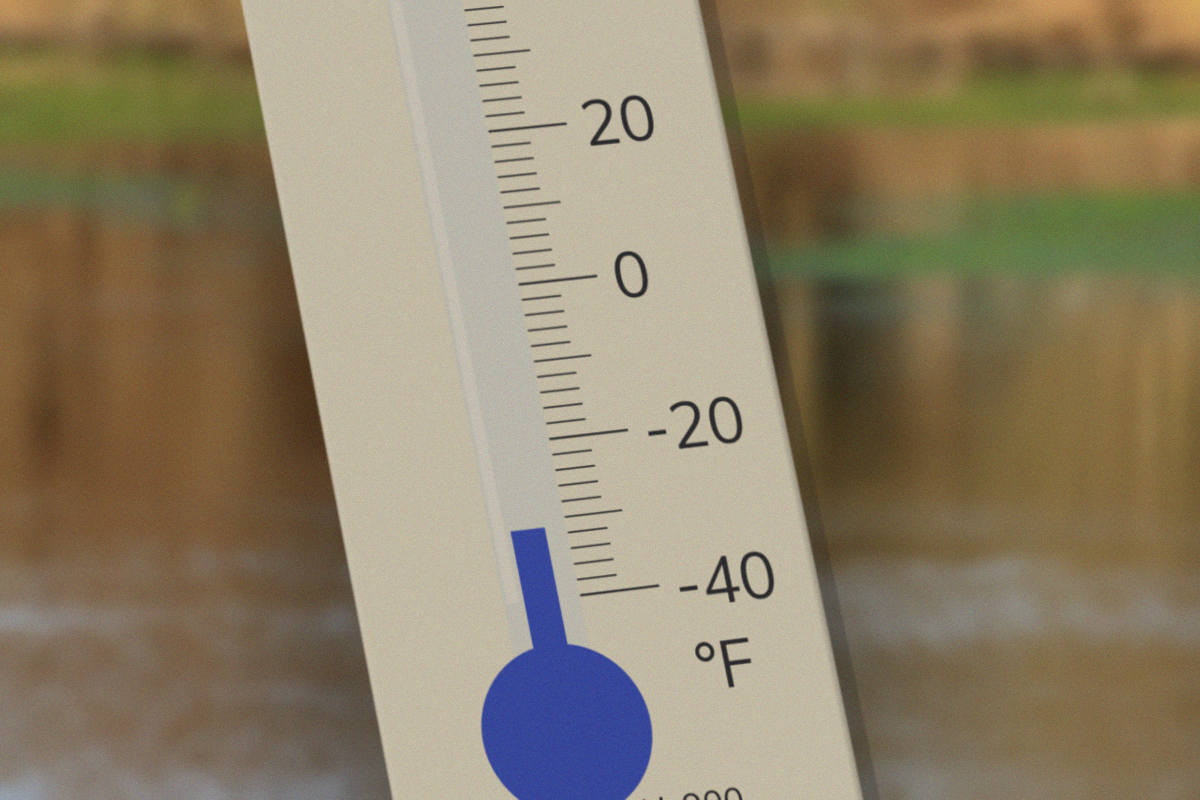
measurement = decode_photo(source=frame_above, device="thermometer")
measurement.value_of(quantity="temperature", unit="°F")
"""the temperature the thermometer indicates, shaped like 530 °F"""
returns -31 °F
